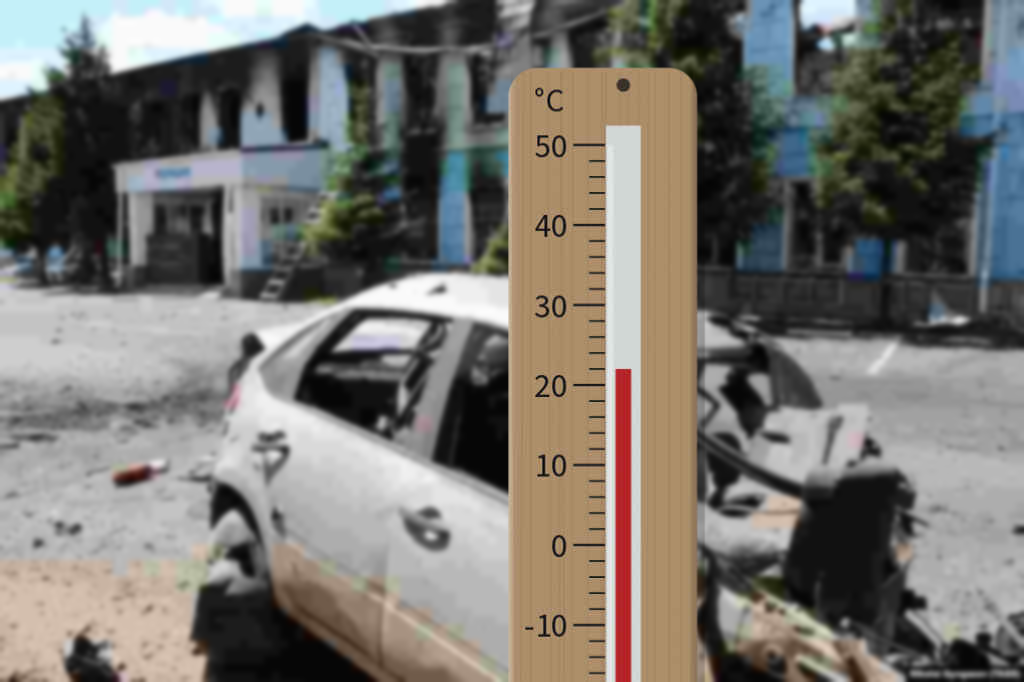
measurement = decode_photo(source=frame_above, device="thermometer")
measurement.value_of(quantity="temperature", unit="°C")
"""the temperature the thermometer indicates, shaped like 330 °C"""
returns 22 °C
